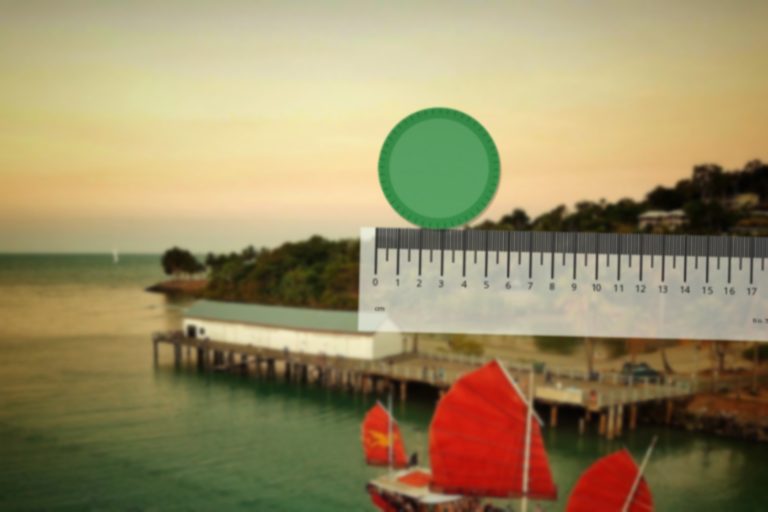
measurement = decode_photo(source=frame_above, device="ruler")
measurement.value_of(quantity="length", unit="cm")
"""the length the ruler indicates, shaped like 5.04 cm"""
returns 5.5 cm
